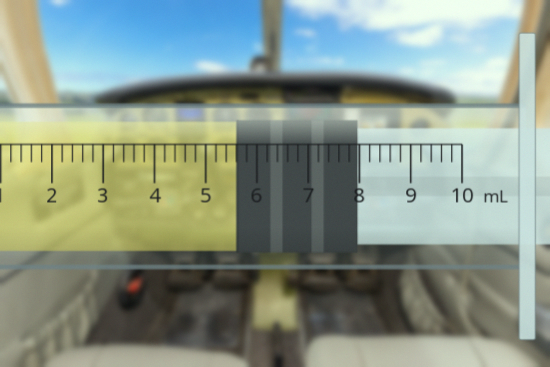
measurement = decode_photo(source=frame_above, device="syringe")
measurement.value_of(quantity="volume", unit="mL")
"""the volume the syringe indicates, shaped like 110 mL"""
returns 5.6 mL
